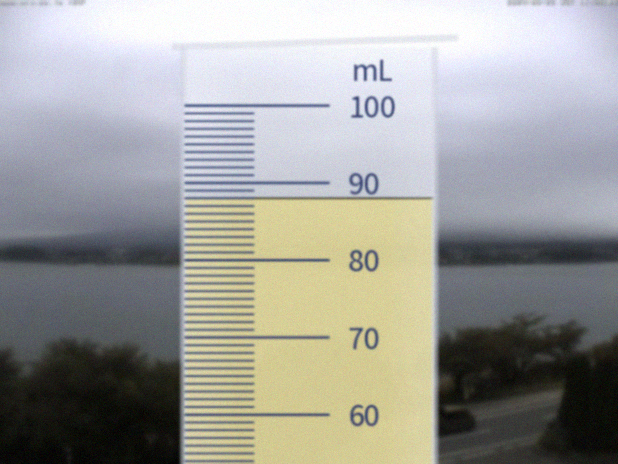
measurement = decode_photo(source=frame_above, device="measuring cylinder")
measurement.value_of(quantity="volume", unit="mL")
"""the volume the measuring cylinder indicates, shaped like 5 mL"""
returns 88 mL
